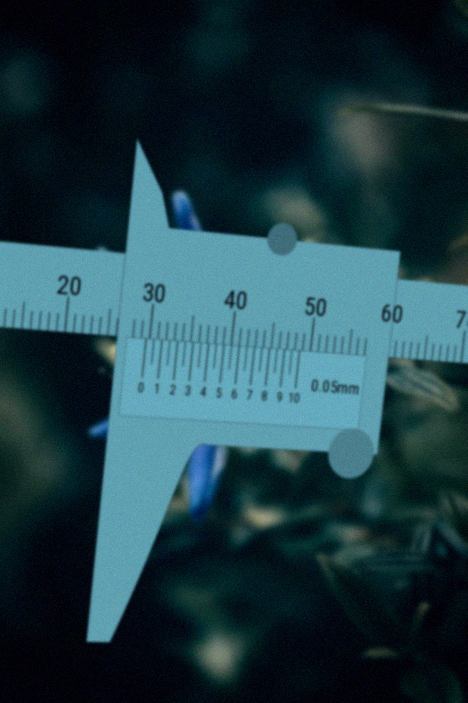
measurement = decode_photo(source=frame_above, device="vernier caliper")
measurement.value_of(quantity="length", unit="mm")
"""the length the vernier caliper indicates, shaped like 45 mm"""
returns 29.6 mm
